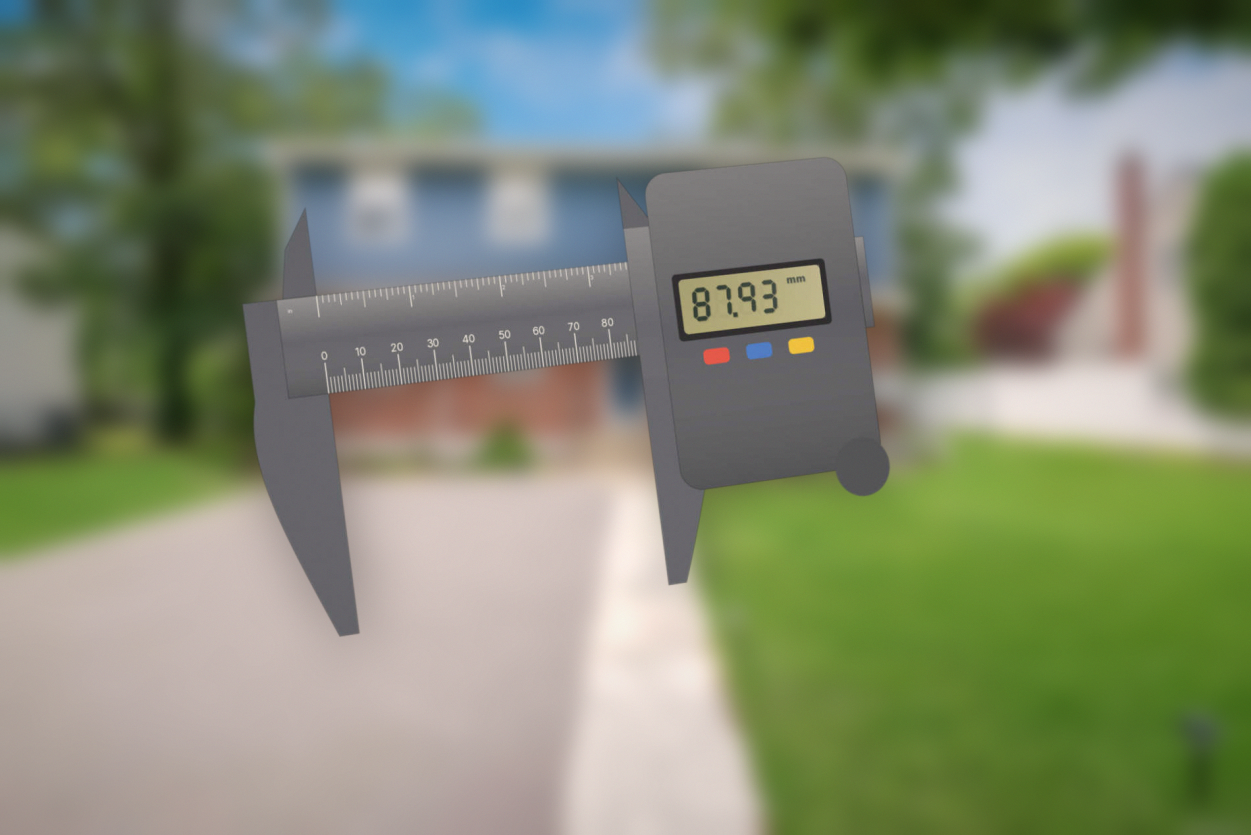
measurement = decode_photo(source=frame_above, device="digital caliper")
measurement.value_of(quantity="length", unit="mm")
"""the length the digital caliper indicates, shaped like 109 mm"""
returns 87.93 mm
